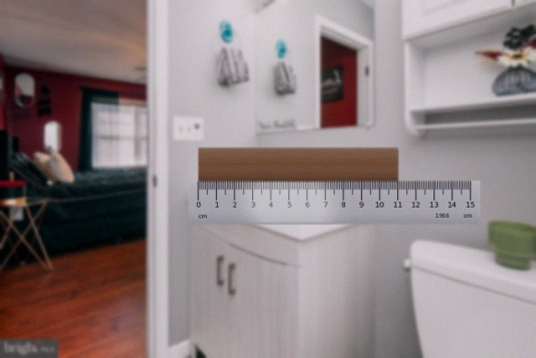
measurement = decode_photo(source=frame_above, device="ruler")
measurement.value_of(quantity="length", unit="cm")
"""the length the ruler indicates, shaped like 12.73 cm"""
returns 11 cm
